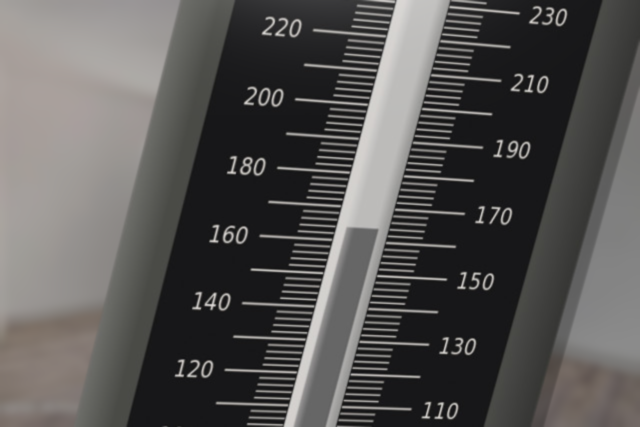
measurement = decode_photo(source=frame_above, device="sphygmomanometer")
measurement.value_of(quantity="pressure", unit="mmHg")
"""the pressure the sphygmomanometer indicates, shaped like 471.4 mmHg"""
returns 164 mmHg
